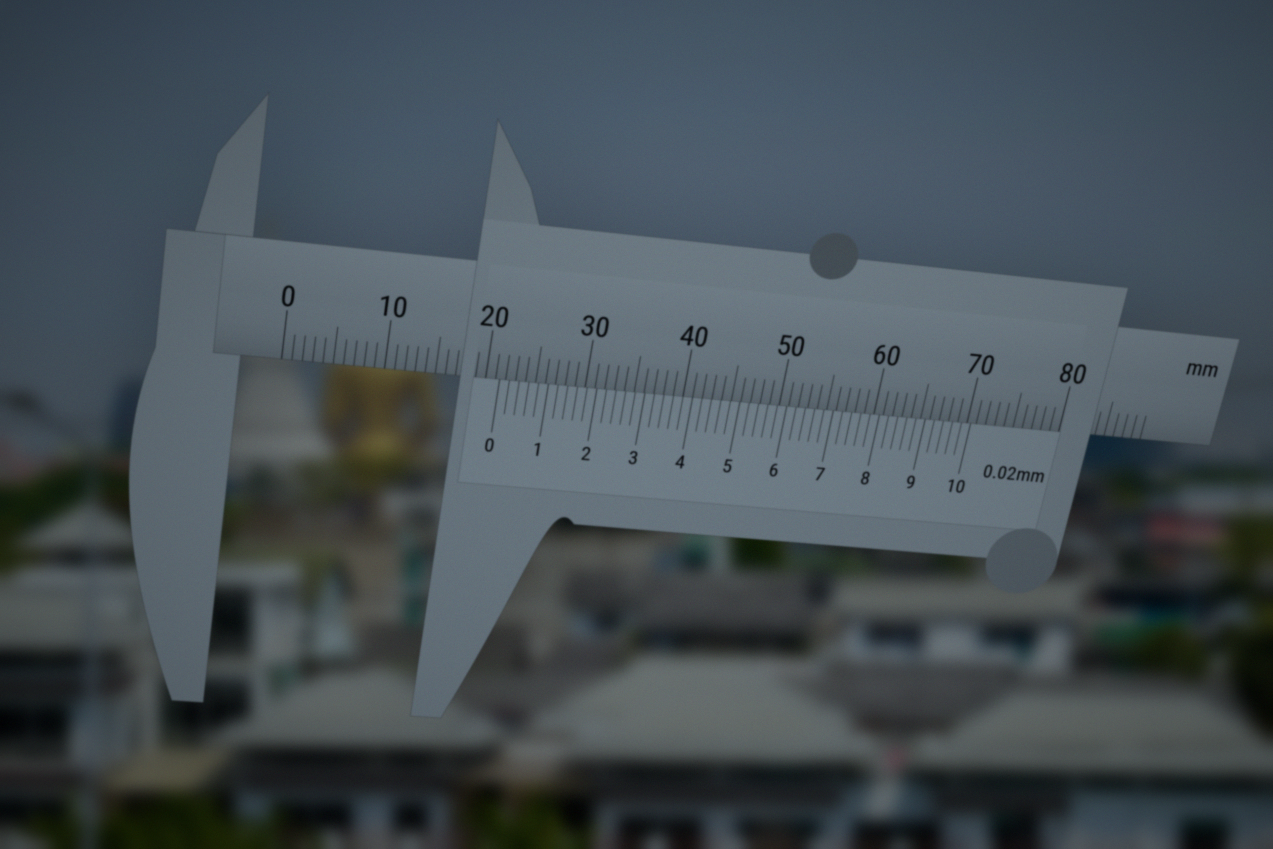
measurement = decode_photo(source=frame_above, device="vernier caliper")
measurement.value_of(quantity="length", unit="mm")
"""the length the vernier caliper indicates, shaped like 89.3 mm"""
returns 21.4 mm
